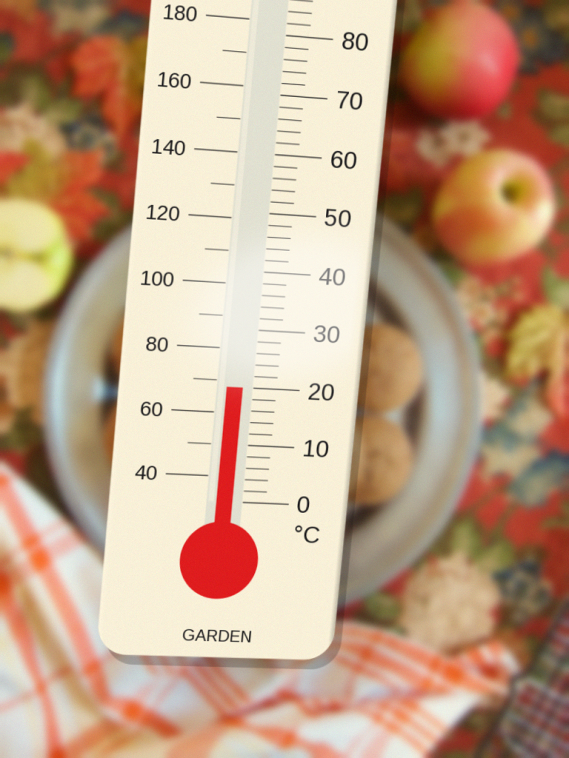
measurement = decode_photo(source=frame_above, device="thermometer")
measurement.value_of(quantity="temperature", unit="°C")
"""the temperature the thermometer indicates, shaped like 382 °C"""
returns 20 °C
